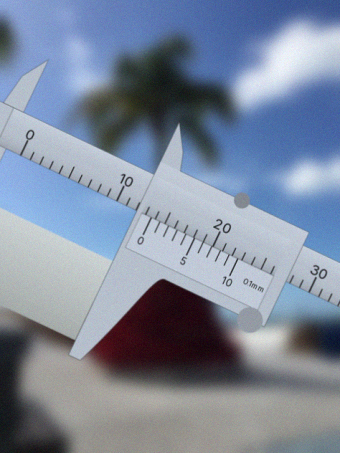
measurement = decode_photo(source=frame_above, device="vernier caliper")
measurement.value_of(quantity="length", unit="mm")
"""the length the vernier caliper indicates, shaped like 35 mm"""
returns 13.6 mm
